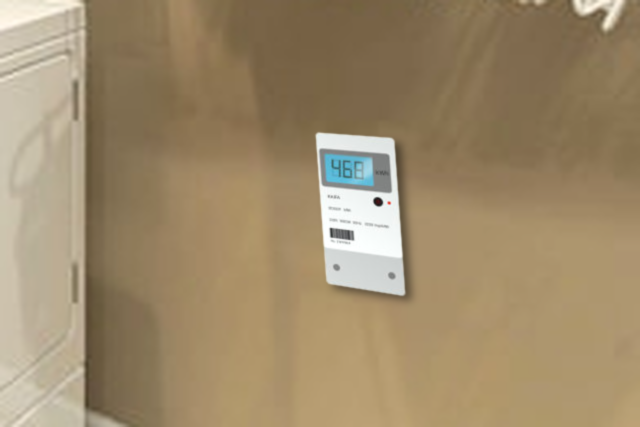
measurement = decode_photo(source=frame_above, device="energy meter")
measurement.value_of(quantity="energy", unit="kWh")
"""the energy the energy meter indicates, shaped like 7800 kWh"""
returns 468 kWh
